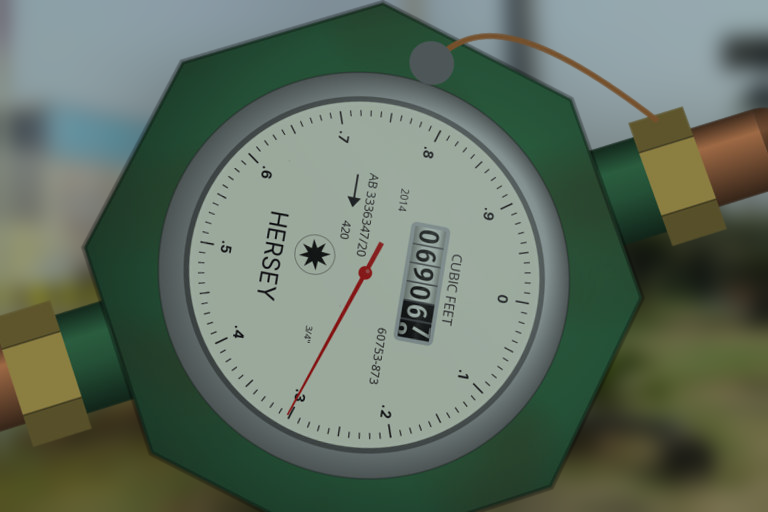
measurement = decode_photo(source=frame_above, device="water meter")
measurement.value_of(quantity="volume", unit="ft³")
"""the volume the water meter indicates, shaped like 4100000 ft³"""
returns 69067.30 ft³
